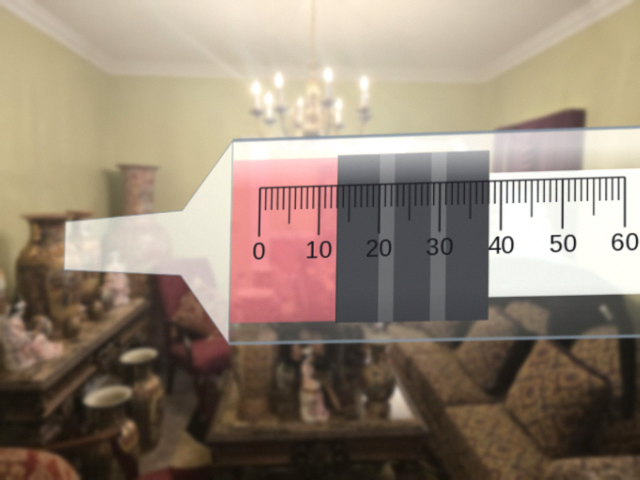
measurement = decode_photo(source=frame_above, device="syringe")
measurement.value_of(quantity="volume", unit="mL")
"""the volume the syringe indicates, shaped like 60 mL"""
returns 13 mL
